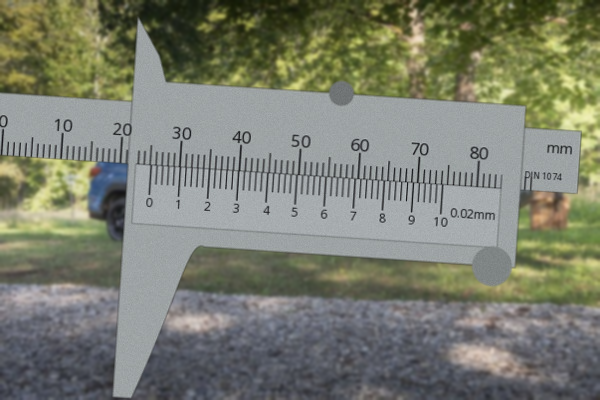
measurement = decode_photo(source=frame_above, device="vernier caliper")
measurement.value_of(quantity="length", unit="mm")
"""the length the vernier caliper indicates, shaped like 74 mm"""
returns 25.2 mm
